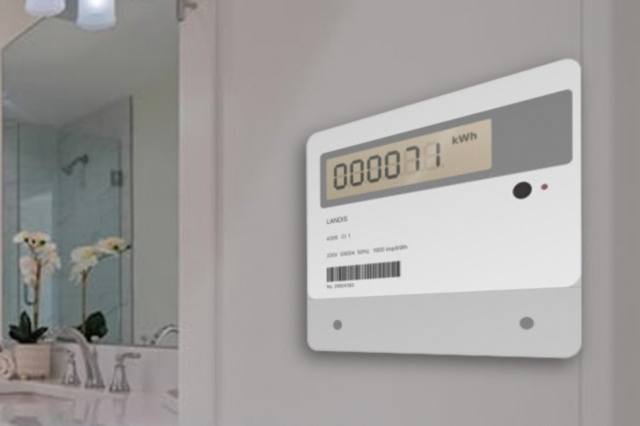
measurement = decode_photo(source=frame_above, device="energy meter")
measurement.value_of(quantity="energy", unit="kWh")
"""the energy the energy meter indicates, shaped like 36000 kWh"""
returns 71 kWh
